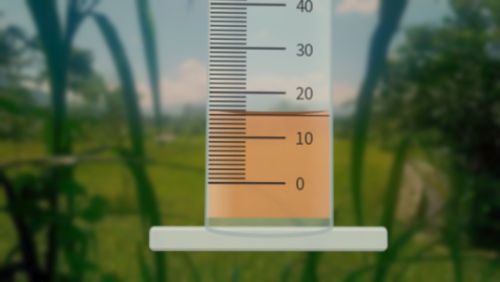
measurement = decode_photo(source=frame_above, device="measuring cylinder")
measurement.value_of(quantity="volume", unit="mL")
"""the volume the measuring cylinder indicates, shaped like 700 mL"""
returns 15 mL
